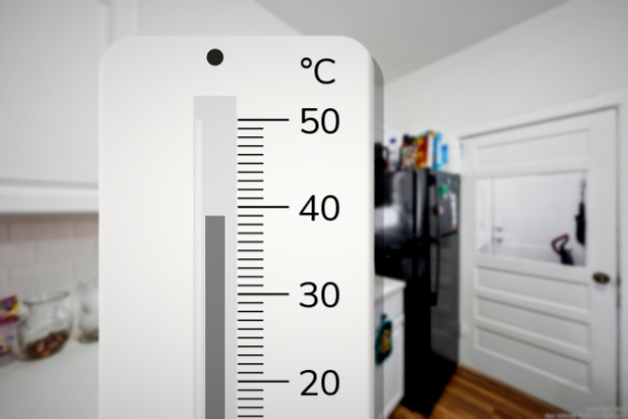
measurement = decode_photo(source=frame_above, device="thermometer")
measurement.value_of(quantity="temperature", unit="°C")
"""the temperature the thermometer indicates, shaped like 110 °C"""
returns 39 °C
